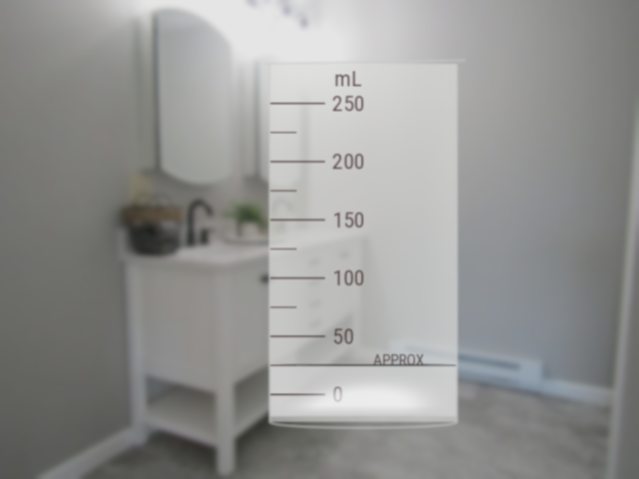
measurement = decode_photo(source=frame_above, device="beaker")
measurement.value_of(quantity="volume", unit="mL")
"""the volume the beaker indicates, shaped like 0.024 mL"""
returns 25 mL
